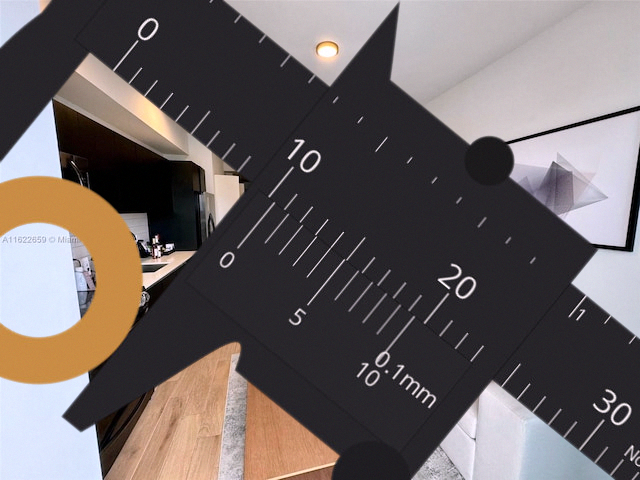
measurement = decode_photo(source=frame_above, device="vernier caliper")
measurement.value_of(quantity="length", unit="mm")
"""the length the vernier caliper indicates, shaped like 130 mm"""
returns 10.4 mm
